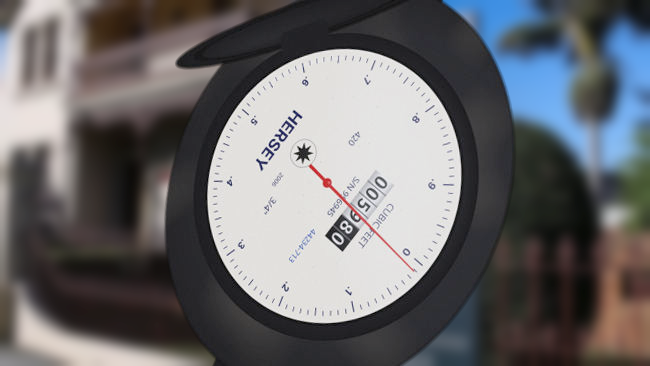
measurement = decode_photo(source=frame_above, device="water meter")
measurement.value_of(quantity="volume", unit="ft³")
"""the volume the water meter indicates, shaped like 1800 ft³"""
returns 5980.01 ft³
